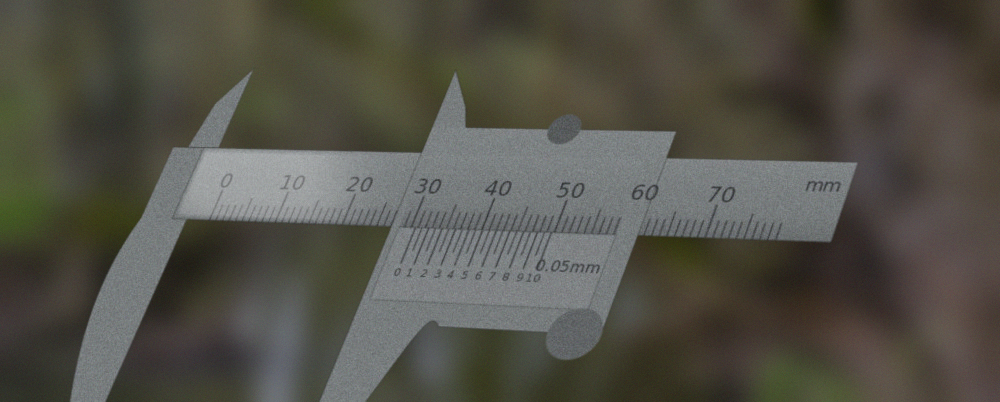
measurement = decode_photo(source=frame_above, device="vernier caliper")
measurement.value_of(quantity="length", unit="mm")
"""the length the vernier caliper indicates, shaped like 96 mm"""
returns 30.6 mm
